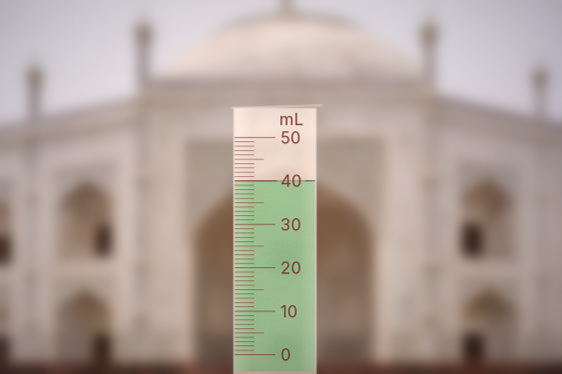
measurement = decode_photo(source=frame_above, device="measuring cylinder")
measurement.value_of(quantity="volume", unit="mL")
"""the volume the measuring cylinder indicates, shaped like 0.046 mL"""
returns 40 mL
